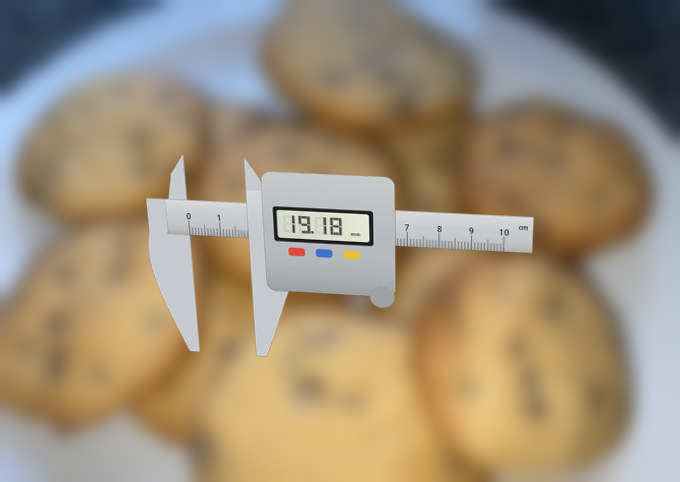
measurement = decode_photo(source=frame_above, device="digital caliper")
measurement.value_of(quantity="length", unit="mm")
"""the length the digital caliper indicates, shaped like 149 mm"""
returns 19.18 mm
